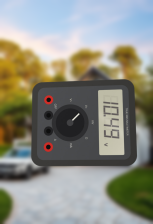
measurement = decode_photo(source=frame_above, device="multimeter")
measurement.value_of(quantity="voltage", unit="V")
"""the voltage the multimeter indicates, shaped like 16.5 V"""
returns 10.49 V
